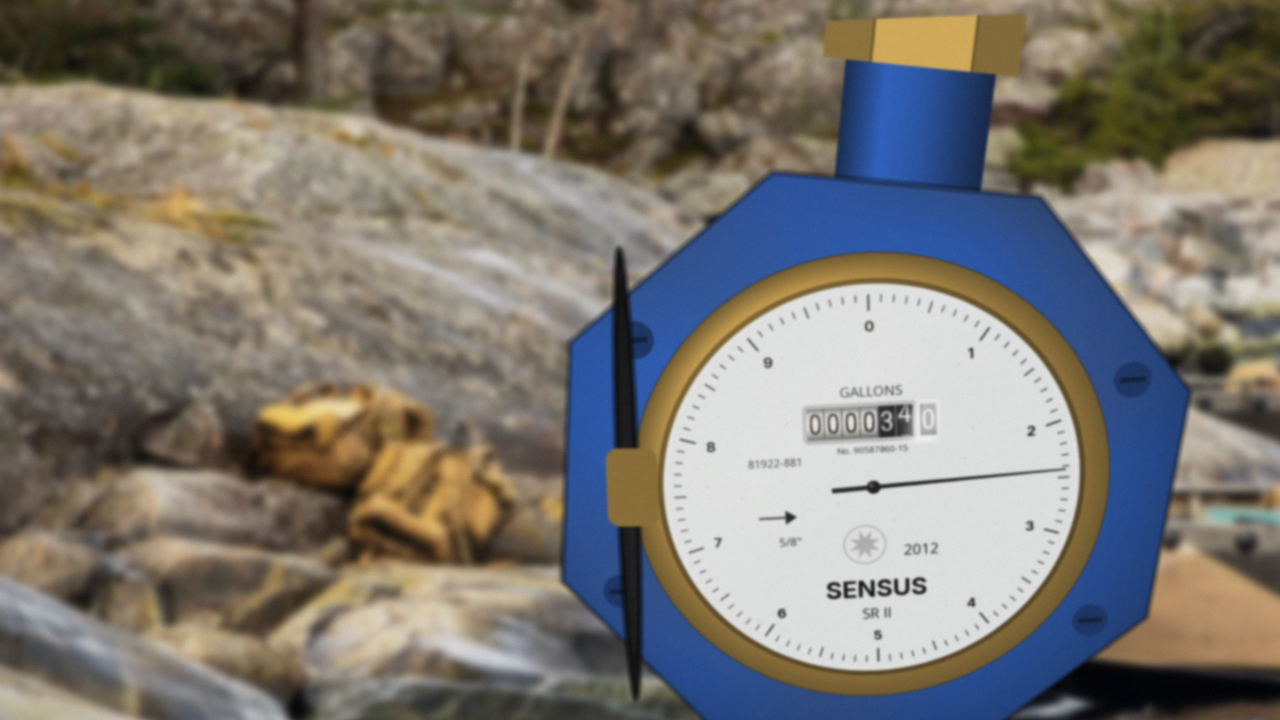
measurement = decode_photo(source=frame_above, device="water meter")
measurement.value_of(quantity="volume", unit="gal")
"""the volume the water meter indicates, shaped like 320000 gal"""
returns 342.4 gal
